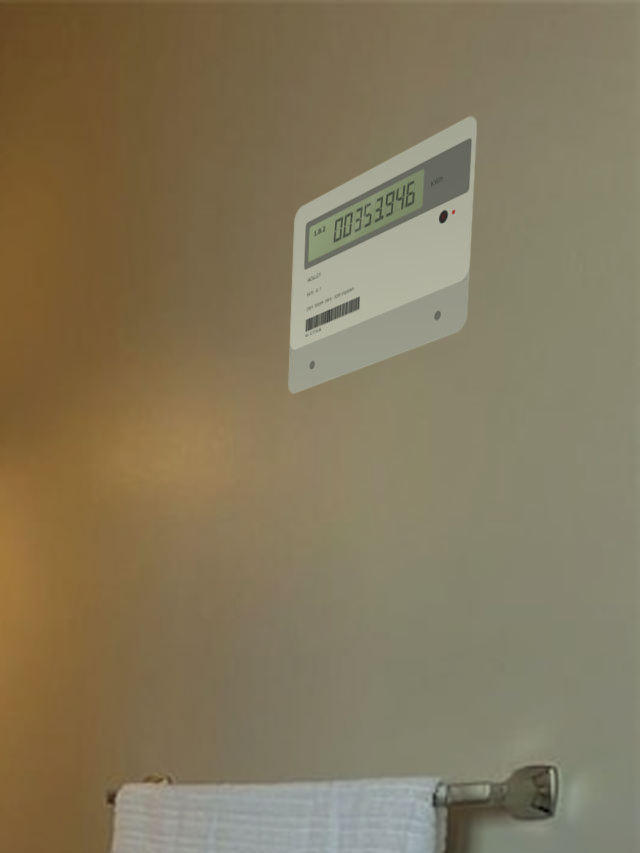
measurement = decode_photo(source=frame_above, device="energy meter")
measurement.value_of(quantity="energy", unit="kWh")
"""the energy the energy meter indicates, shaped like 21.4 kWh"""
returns 353.946 kWh
